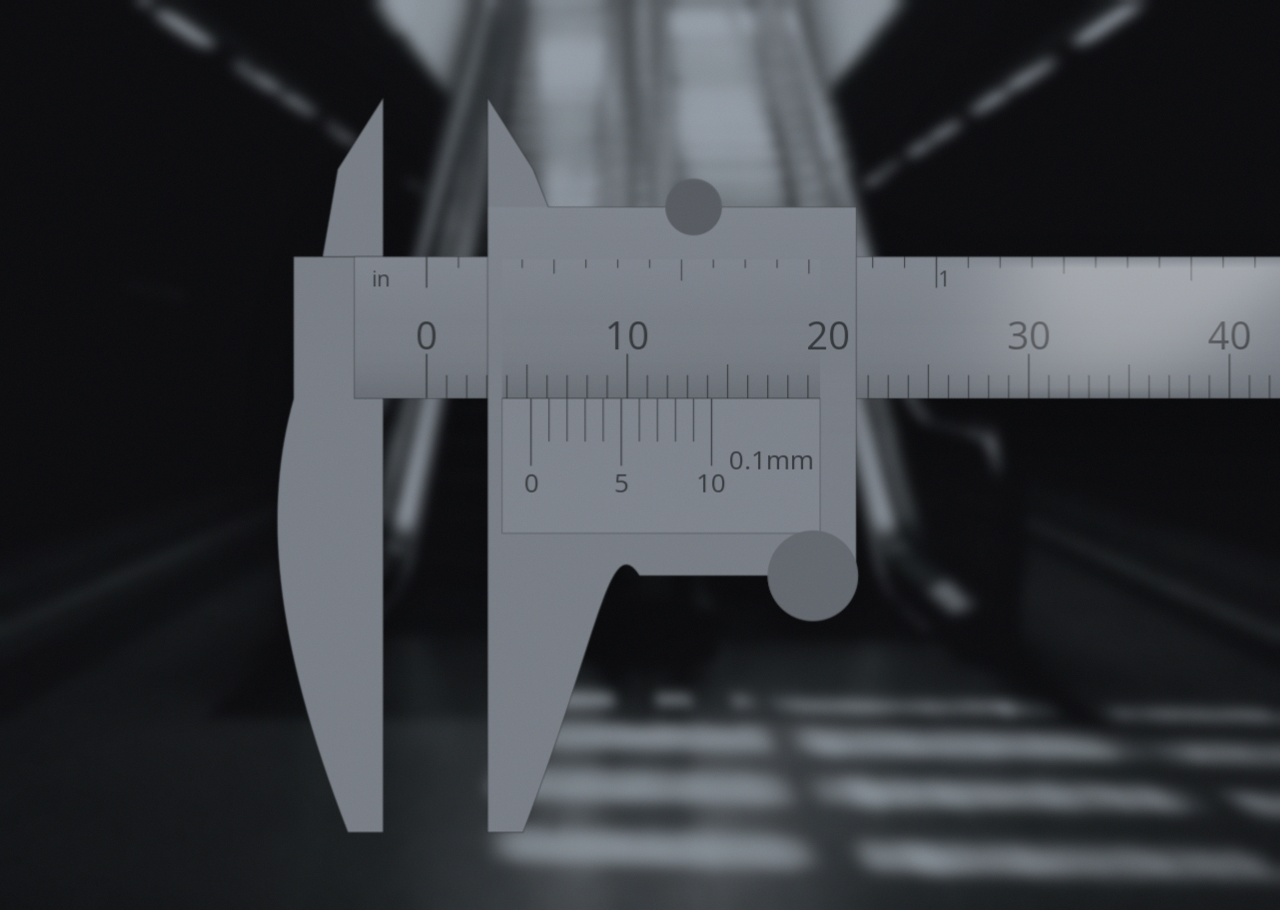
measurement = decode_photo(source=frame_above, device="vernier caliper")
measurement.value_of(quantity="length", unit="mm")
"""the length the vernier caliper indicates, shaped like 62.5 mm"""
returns 5.2 mm
